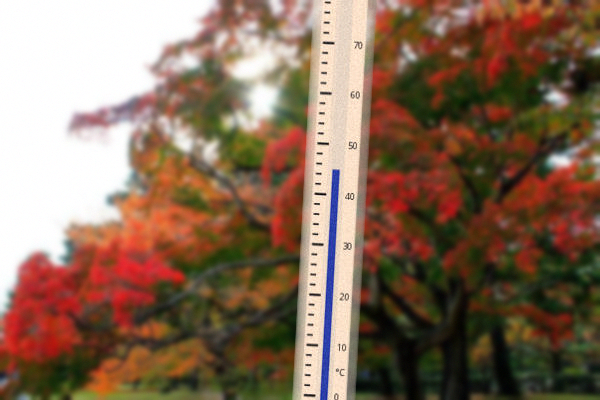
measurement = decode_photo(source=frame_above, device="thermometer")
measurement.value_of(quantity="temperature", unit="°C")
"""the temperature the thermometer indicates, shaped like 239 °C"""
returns 45 °C
